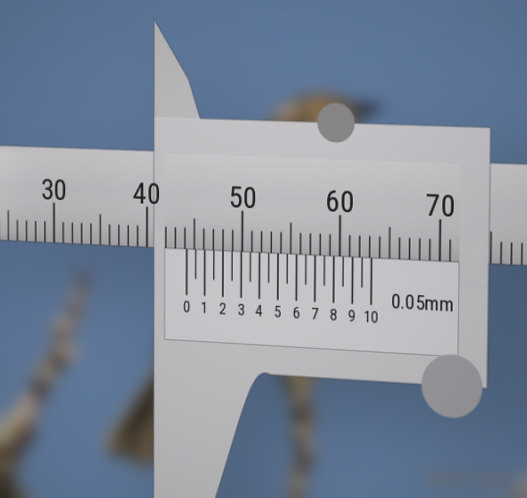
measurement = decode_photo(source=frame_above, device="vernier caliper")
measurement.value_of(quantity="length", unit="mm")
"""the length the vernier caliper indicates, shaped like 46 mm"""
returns 44.2 mm
